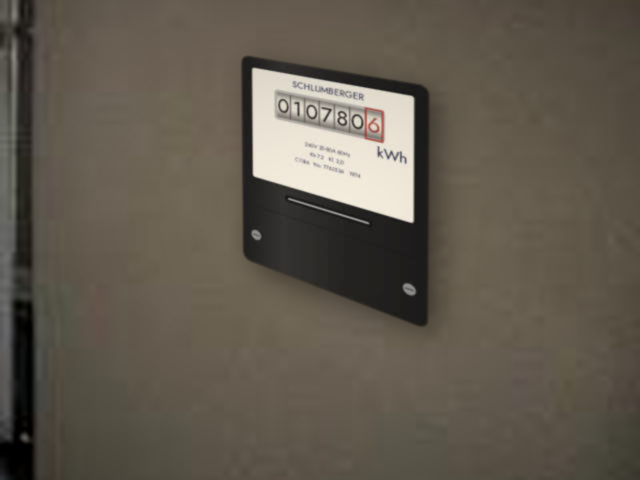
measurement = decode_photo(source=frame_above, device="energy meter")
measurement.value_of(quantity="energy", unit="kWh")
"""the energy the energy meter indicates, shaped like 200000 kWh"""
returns 10780.6 kWh
